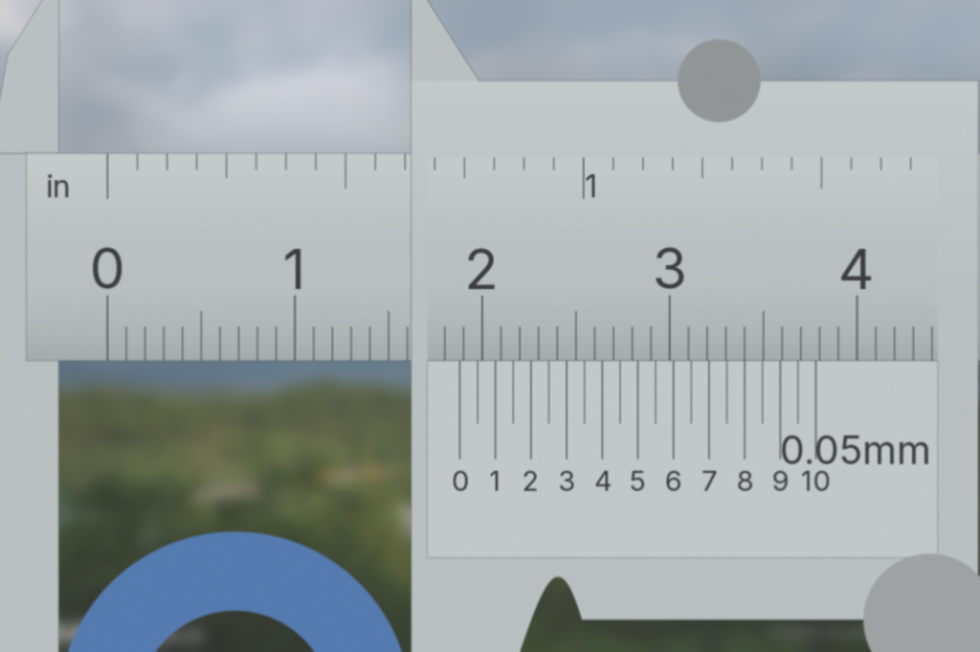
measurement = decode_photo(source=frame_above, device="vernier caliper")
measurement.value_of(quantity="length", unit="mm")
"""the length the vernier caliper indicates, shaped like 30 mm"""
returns 18.8 mm
